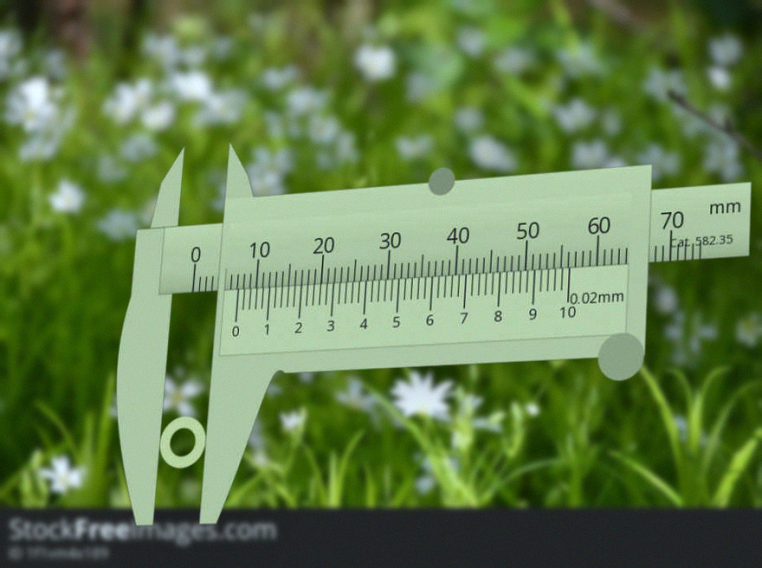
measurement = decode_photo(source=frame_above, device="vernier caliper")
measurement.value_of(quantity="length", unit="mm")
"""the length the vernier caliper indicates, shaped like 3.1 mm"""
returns 7.2 mm
